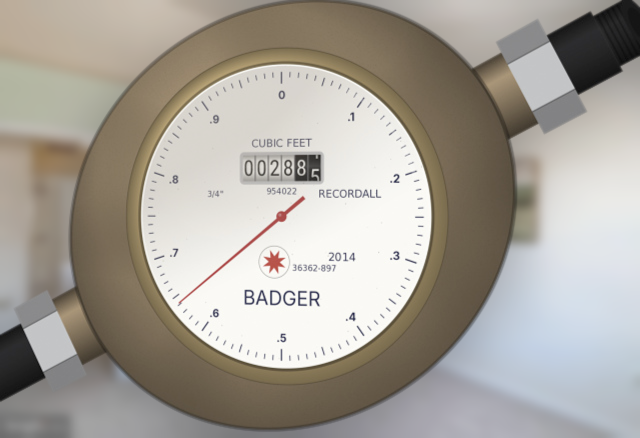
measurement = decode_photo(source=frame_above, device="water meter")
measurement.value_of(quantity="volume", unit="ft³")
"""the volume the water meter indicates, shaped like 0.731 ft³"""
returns 2884.64 ft³
